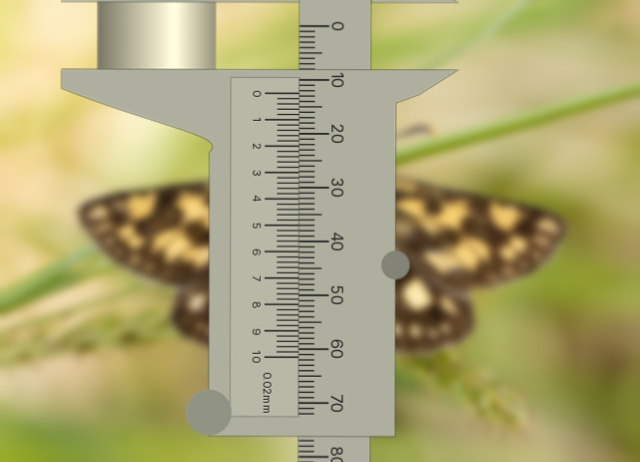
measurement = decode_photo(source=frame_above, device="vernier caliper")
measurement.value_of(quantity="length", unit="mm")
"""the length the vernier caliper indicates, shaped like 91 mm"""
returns 12.5 mm
